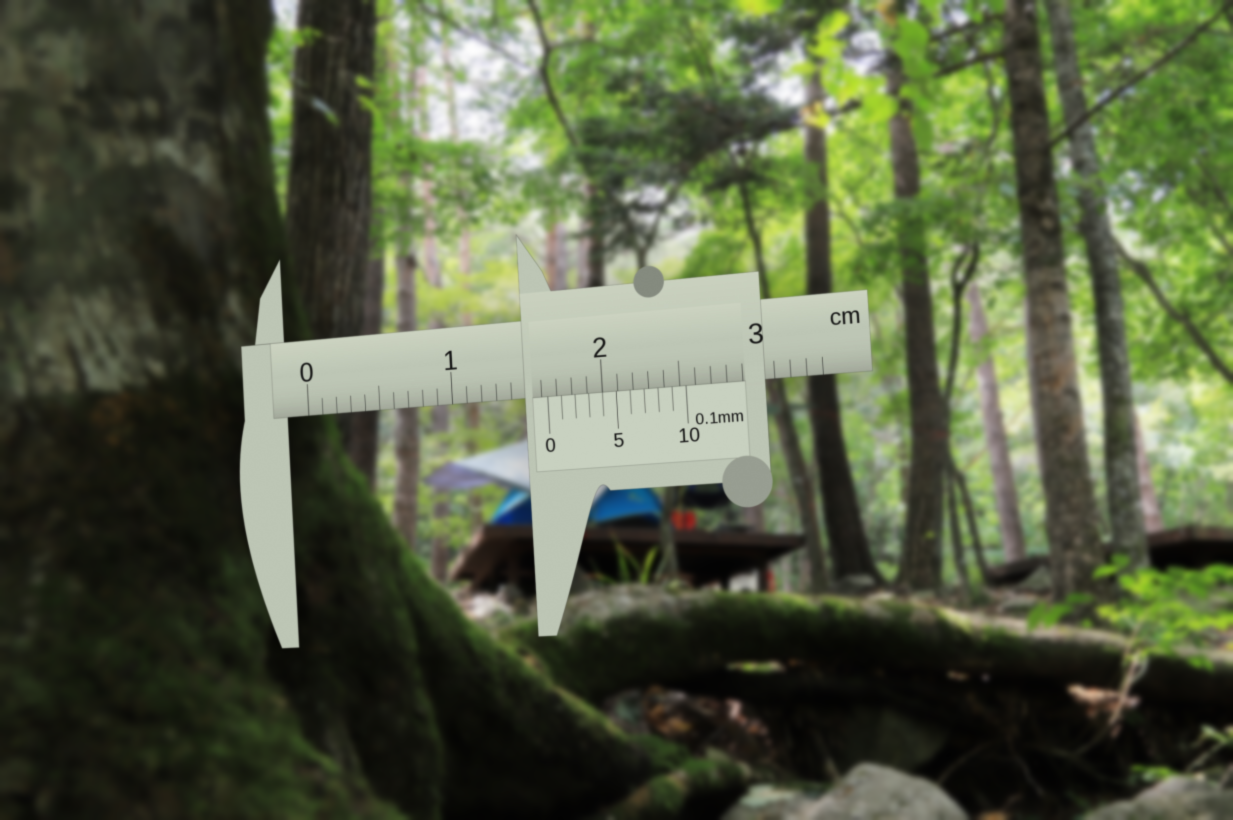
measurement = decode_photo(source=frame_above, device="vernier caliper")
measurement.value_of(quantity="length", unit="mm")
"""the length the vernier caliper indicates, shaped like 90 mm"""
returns 16.4 mm
